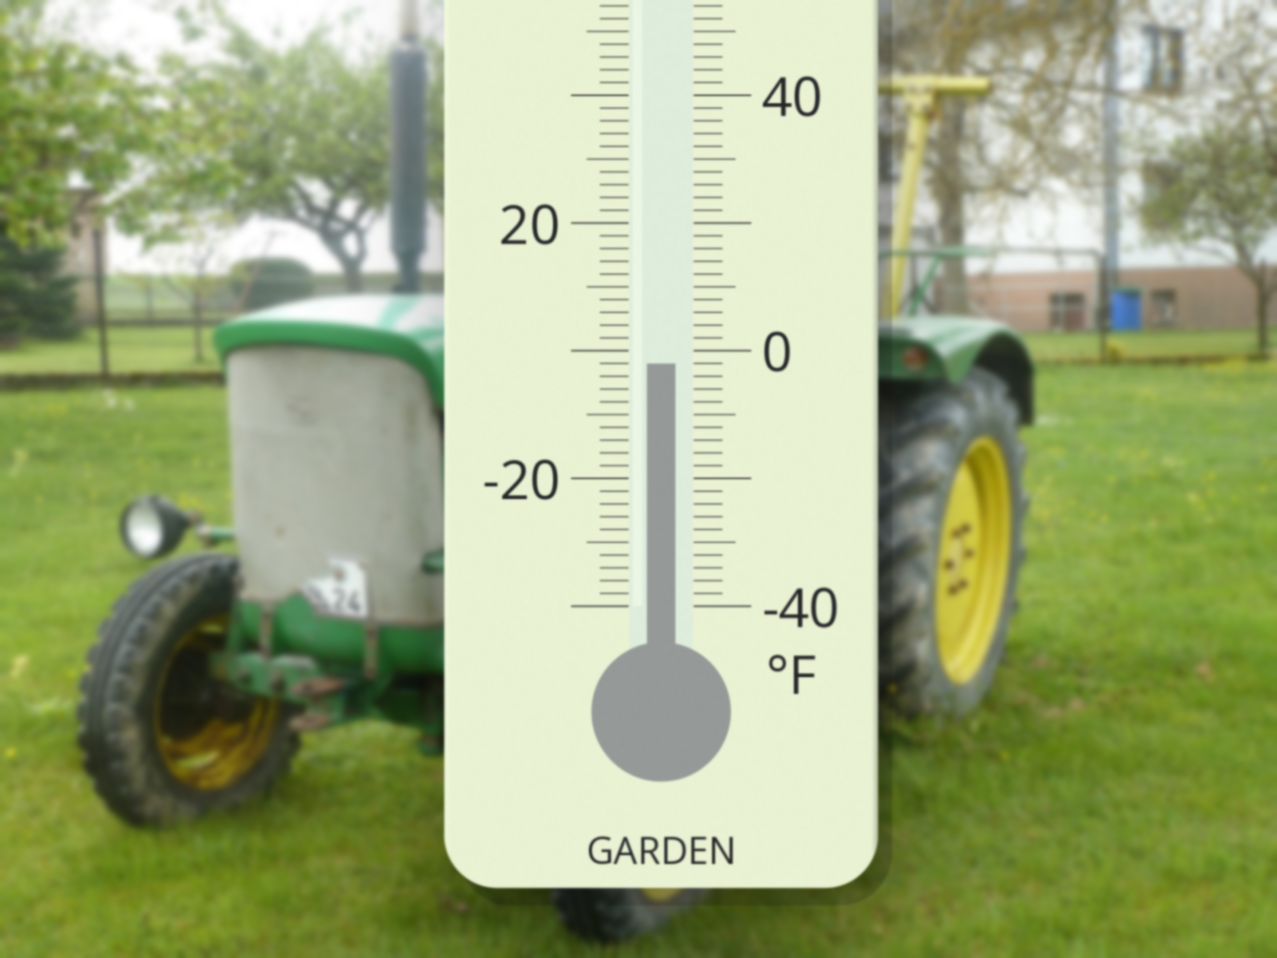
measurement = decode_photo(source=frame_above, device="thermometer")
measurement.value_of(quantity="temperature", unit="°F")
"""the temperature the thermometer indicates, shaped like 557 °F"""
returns -2 °F
